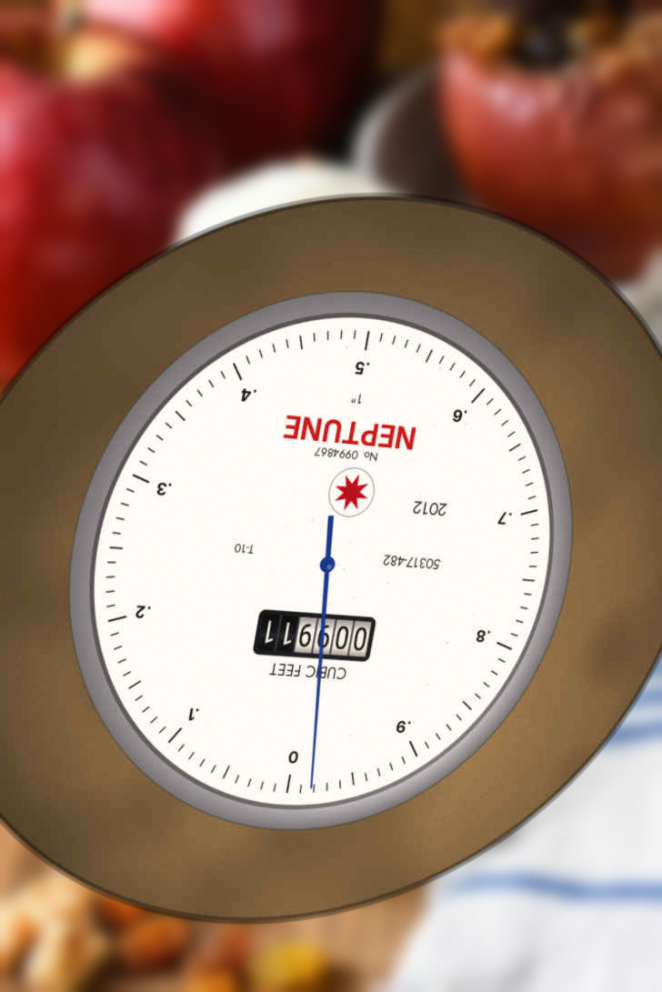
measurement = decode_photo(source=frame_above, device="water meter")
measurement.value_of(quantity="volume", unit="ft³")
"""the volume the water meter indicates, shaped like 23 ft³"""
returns 9910.98 ft³
